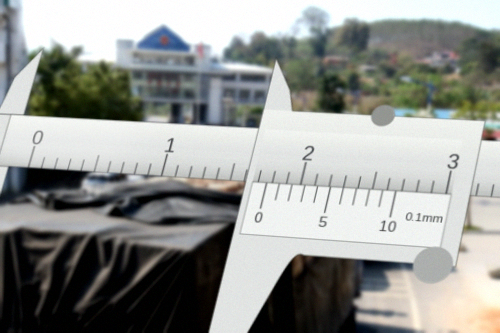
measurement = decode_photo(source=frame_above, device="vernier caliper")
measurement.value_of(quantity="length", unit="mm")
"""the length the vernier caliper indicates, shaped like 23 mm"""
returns 17.6 mm
